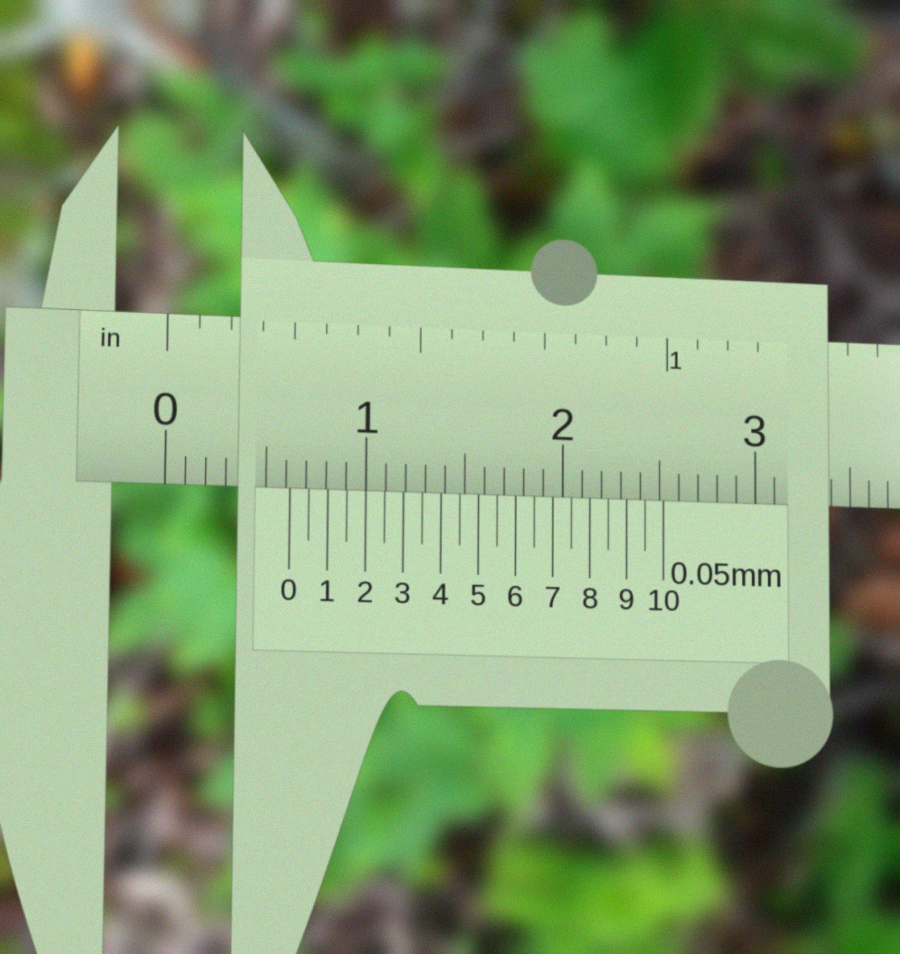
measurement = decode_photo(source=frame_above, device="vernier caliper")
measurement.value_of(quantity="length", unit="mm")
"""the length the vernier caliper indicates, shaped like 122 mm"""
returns 6.2 mm
